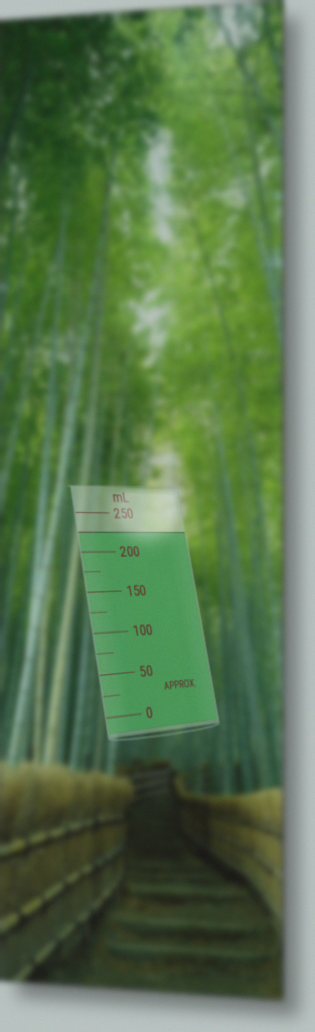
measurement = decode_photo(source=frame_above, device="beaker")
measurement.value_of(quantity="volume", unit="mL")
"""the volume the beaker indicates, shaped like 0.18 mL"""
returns 225 mL
